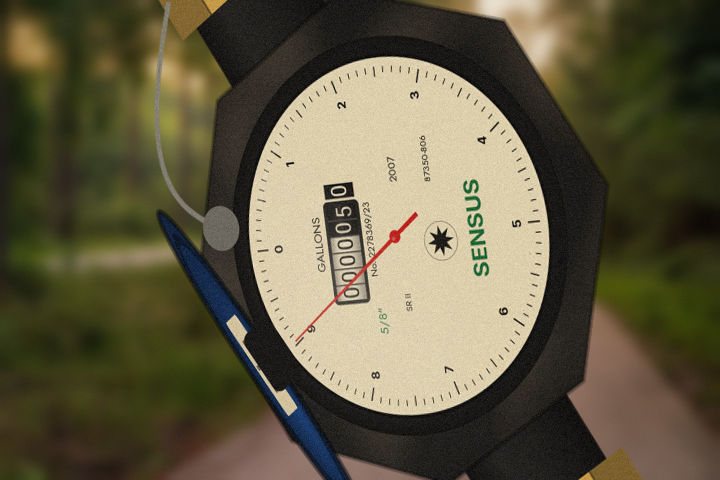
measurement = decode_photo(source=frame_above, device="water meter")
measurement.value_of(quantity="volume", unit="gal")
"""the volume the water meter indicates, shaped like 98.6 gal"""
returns 49.0 gal
